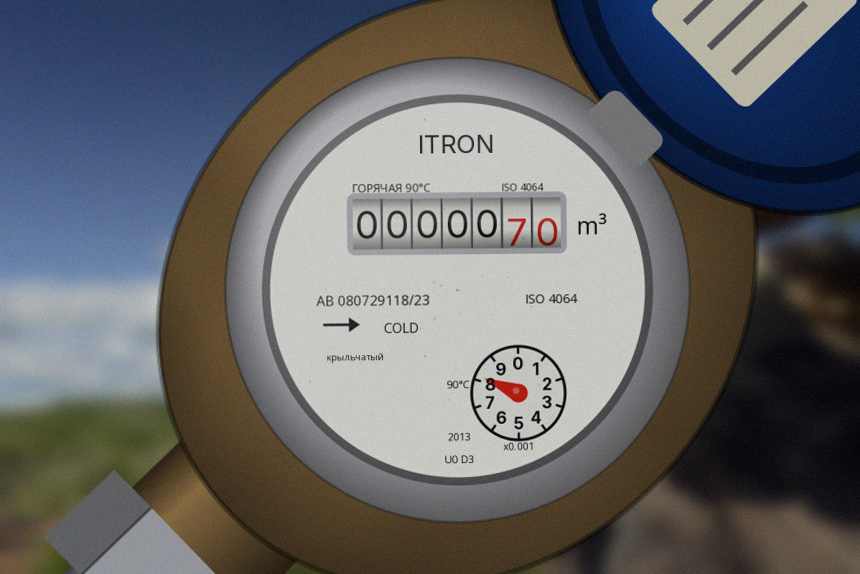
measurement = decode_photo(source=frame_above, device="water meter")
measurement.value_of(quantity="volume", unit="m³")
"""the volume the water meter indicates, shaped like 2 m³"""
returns 0.698 m³
